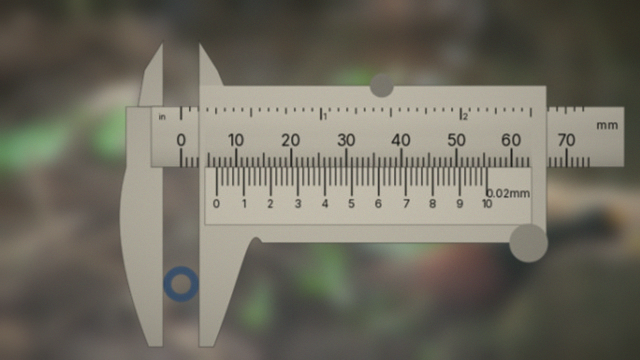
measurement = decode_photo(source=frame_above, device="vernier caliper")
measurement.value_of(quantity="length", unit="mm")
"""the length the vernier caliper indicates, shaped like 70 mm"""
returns 6.5 mm
